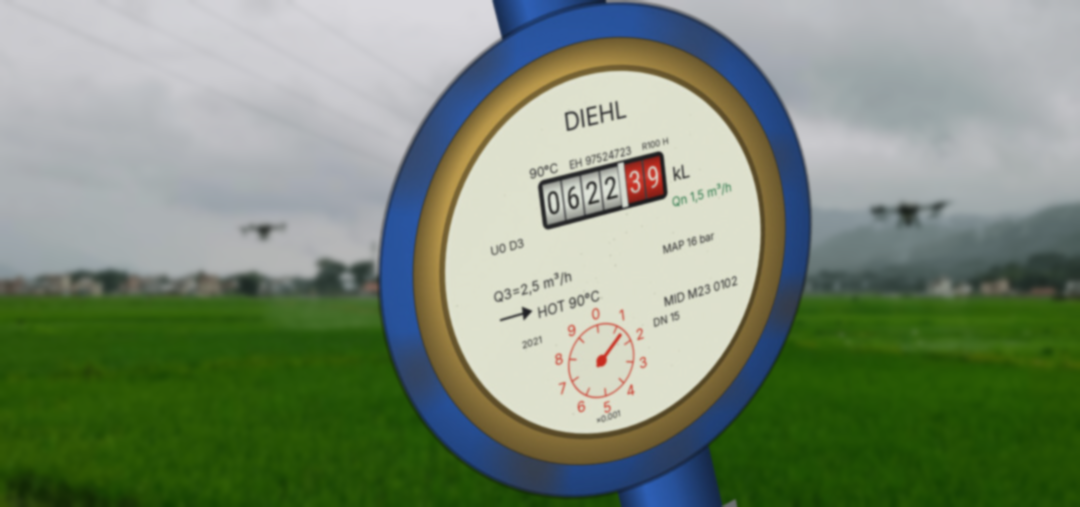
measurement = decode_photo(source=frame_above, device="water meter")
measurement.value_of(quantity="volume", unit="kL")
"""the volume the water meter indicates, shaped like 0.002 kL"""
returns 622.391 kL
